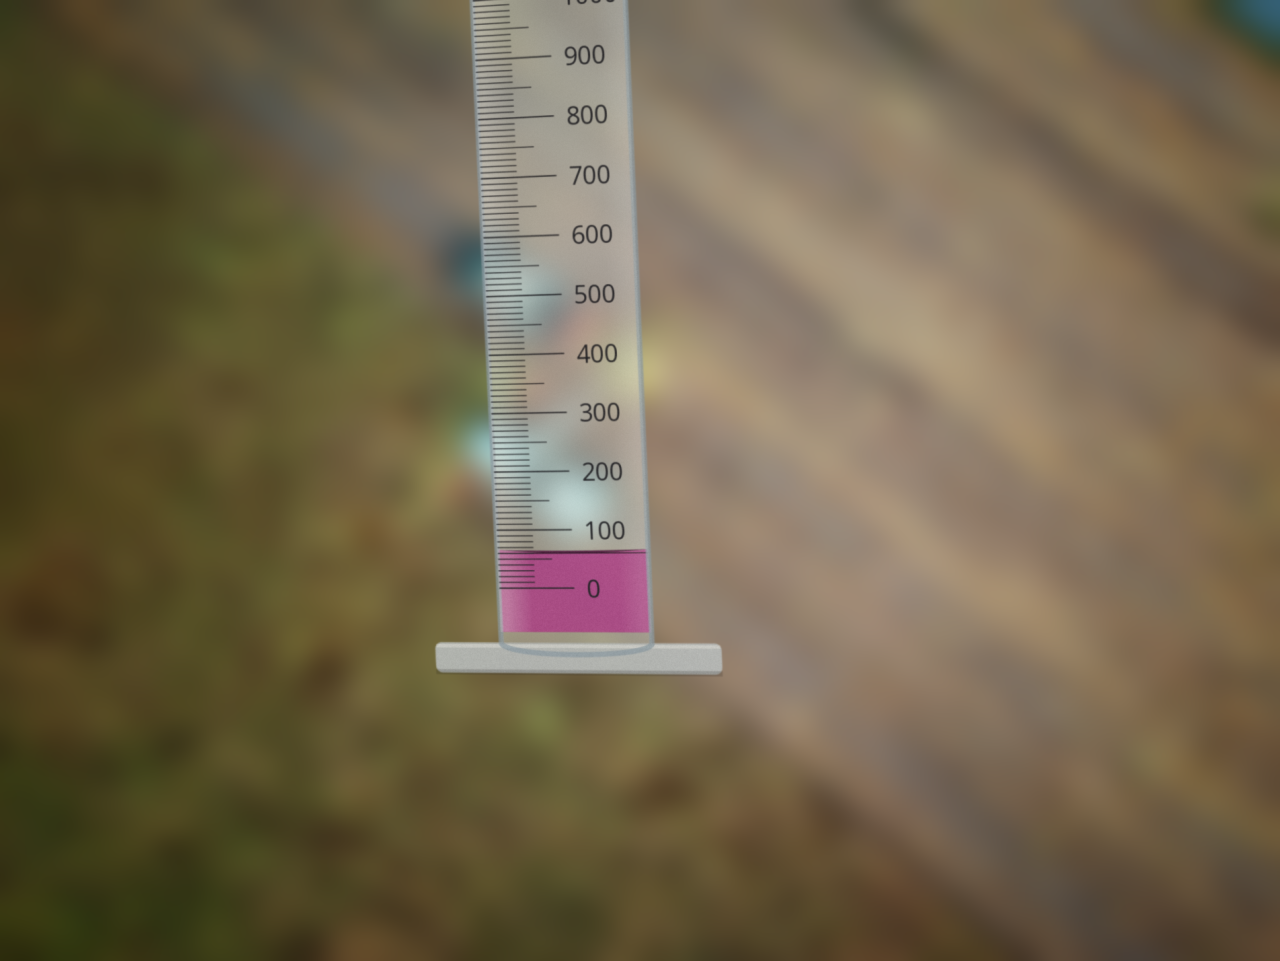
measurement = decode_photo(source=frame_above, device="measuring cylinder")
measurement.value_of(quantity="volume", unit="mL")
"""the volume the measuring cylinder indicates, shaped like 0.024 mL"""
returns 60 mL
